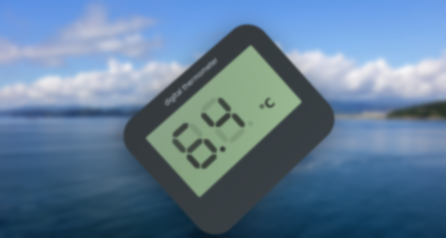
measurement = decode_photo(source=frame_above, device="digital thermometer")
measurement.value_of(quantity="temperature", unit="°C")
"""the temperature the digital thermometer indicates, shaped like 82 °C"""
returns 6.4 °C
